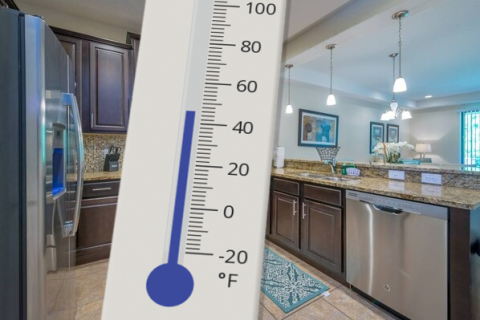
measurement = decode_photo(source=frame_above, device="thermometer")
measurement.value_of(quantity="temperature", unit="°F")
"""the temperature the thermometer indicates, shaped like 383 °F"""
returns 46 °F
